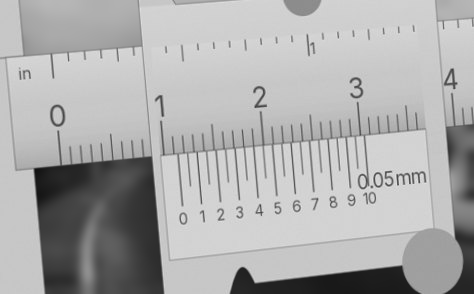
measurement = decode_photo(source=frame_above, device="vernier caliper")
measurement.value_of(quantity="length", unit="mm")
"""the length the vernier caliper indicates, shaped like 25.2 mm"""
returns 11.4 mm
